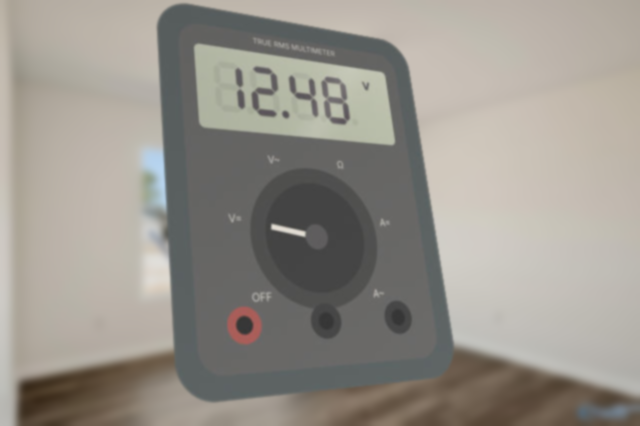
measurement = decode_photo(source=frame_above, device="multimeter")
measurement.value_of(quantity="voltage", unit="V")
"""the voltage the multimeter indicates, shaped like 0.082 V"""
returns 12.48 V
